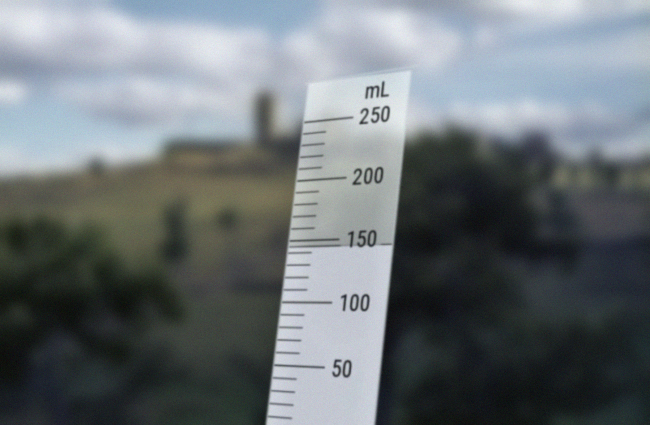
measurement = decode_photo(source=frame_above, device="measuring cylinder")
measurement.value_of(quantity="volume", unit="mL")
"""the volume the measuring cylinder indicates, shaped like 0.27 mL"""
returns 145 mL
